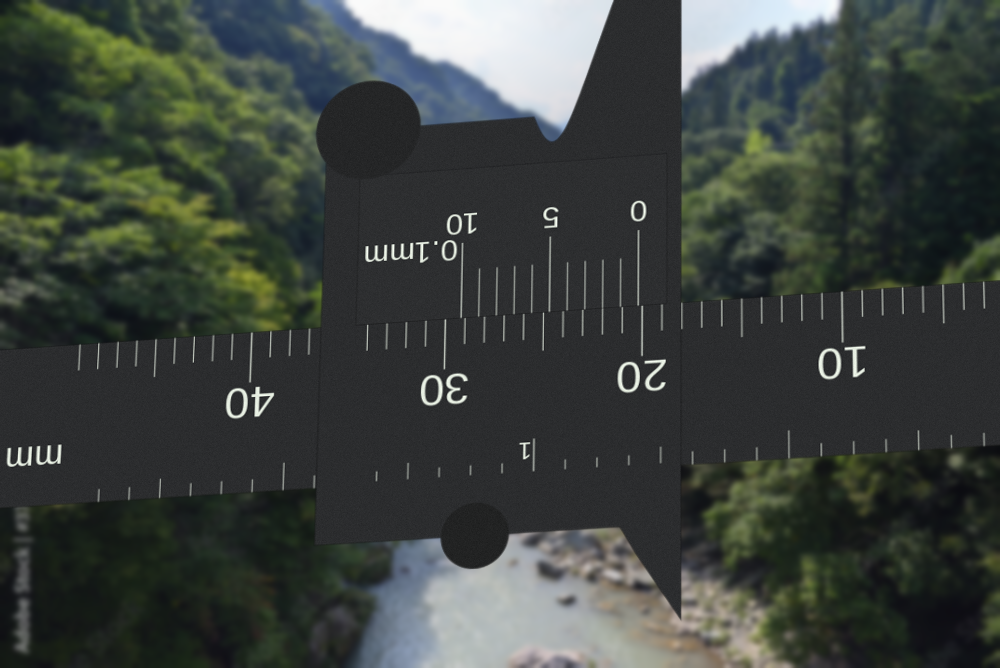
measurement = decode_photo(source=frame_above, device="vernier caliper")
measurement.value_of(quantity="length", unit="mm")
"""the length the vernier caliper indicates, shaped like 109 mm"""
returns 20.2 mm
